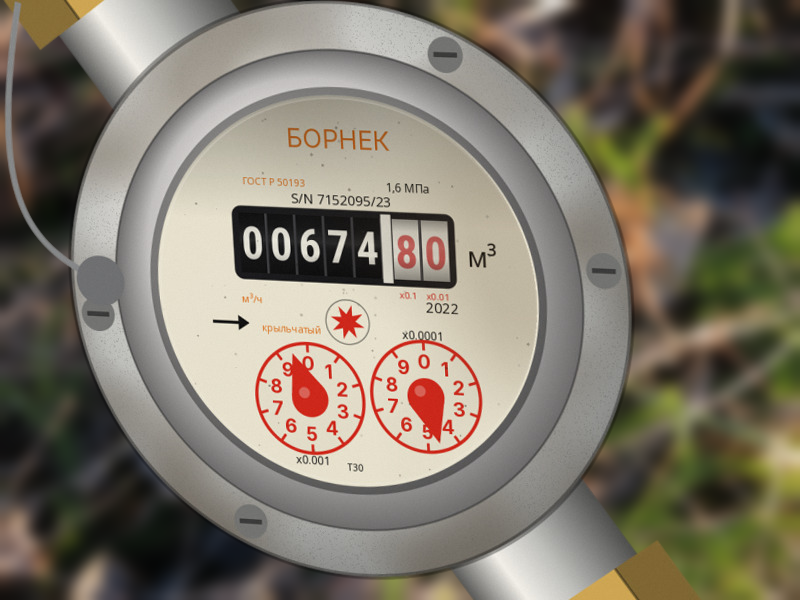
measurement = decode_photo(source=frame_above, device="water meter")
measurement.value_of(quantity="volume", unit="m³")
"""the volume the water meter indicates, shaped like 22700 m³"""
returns 674.7994 m³
